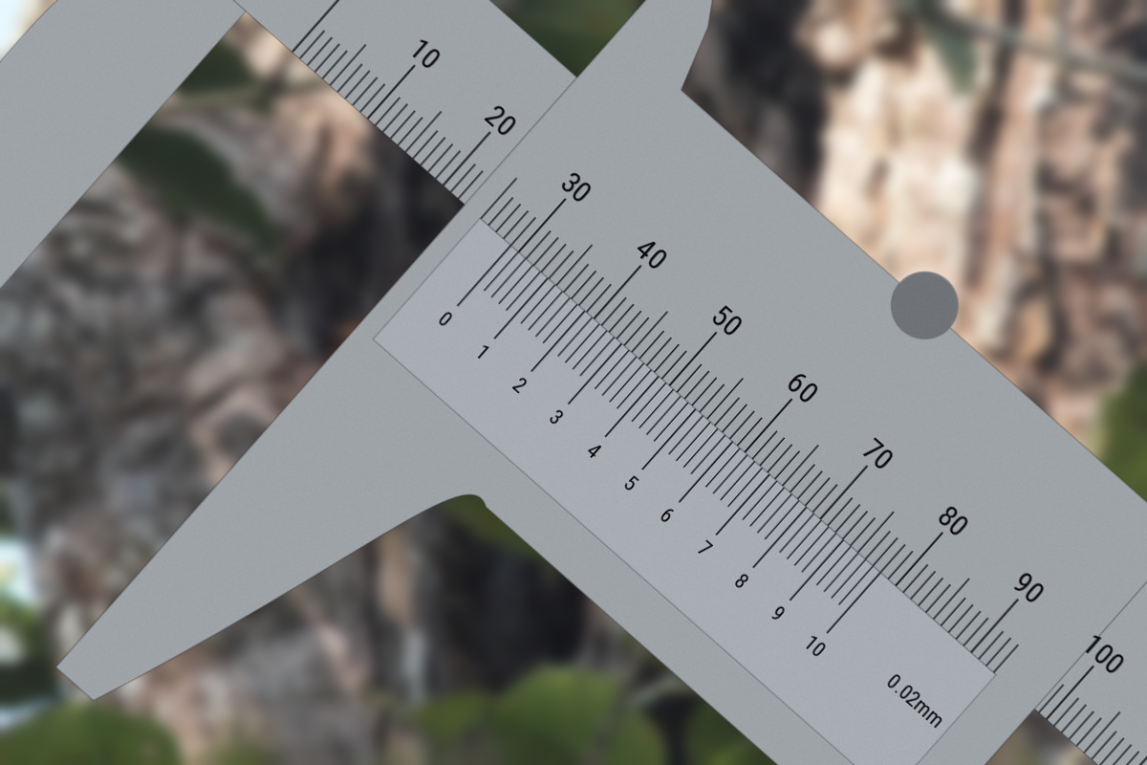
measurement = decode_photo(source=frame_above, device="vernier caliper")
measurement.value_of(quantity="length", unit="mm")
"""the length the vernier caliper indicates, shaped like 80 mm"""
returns 29.0 mm
